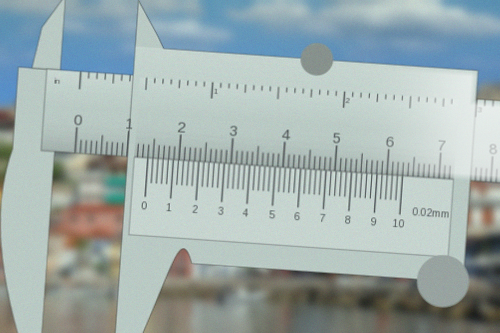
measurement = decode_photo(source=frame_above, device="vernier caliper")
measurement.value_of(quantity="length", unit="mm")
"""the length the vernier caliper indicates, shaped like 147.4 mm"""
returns 14.0 mm
